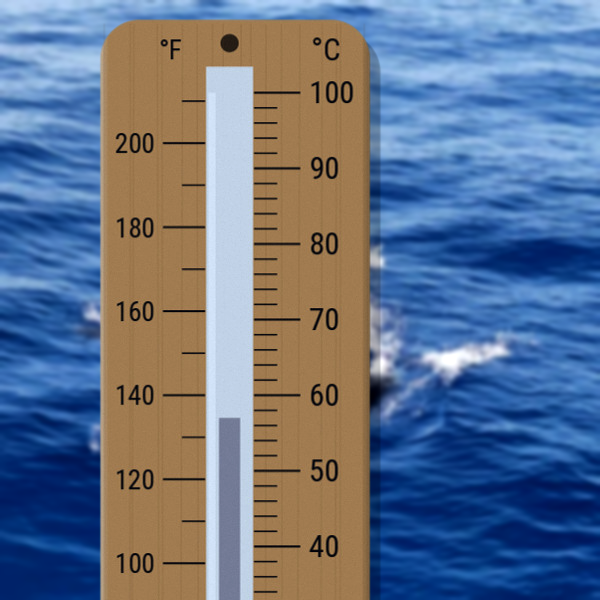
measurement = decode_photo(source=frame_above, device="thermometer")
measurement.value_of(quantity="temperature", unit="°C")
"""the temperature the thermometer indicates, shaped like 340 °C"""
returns 57 °C
